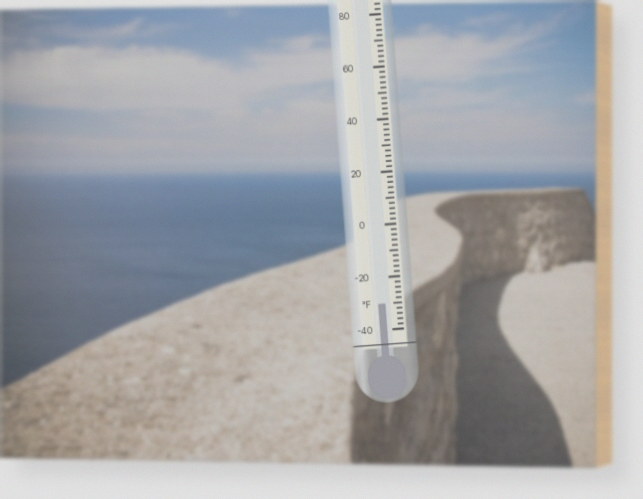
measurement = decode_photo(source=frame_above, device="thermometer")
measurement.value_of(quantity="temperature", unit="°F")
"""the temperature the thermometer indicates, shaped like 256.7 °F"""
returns -30 °F
